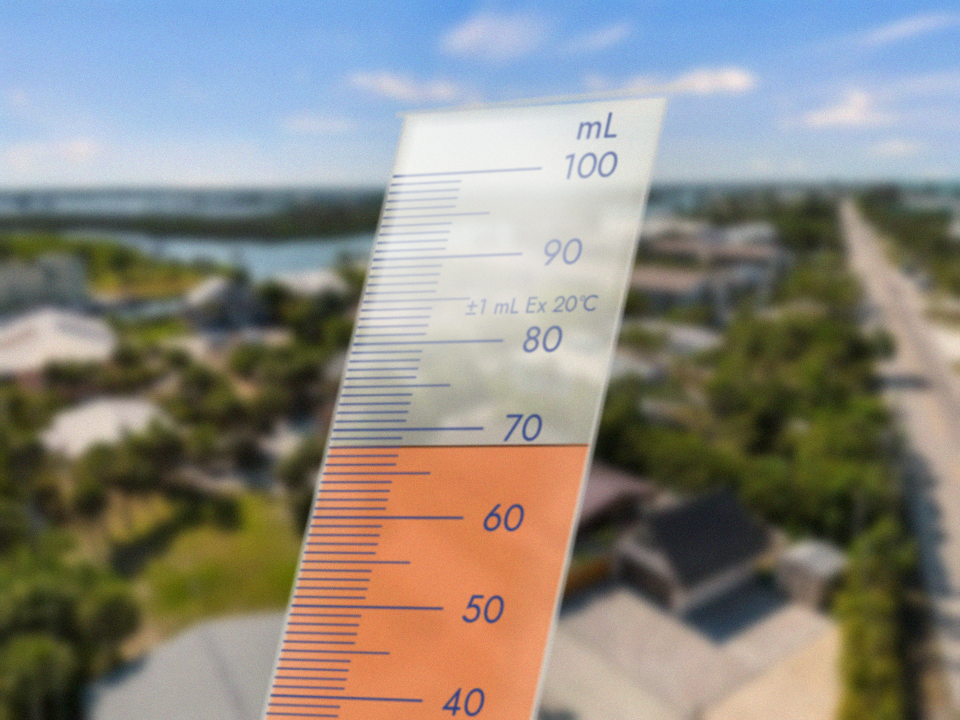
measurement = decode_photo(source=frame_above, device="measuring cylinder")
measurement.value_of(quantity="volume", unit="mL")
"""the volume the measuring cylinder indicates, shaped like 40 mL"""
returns 68 mL
